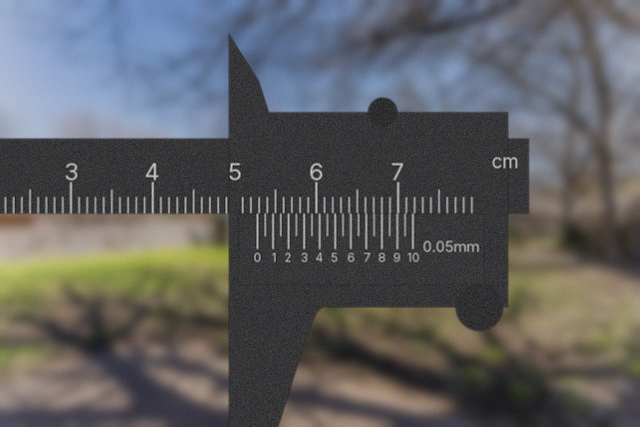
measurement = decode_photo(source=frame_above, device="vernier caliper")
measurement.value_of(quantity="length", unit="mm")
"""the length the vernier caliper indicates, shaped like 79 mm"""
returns 52.8 mm
